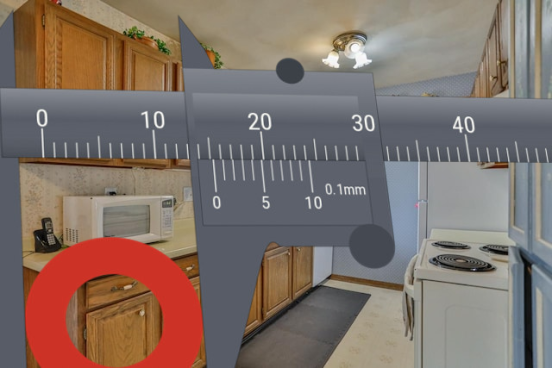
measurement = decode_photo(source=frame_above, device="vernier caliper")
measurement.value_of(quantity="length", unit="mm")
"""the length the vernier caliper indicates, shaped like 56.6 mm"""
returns 15.3 mm
